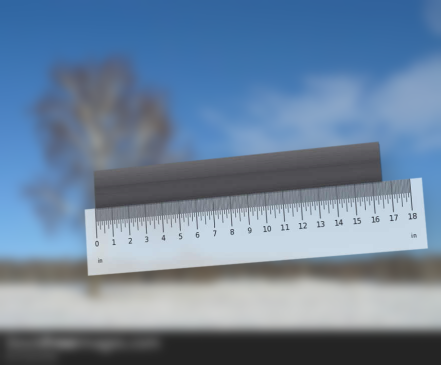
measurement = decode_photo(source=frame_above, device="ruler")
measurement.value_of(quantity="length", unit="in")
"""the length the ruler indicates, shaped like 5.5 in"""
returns 16.5 in
